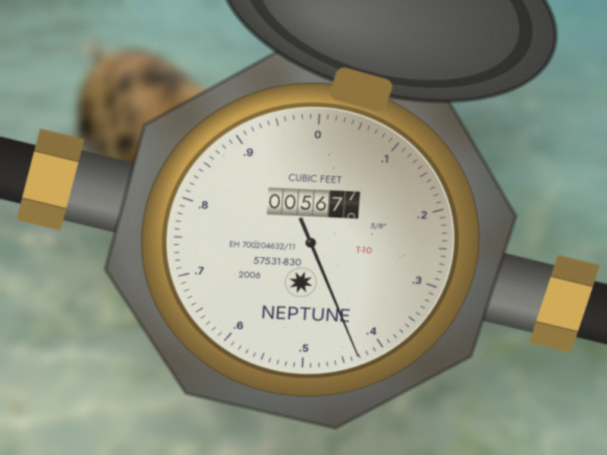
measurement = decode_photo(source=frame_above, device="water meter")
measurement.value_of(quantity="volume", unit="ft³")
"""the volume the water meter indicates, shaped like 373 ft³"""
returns 5677.43 ft³
